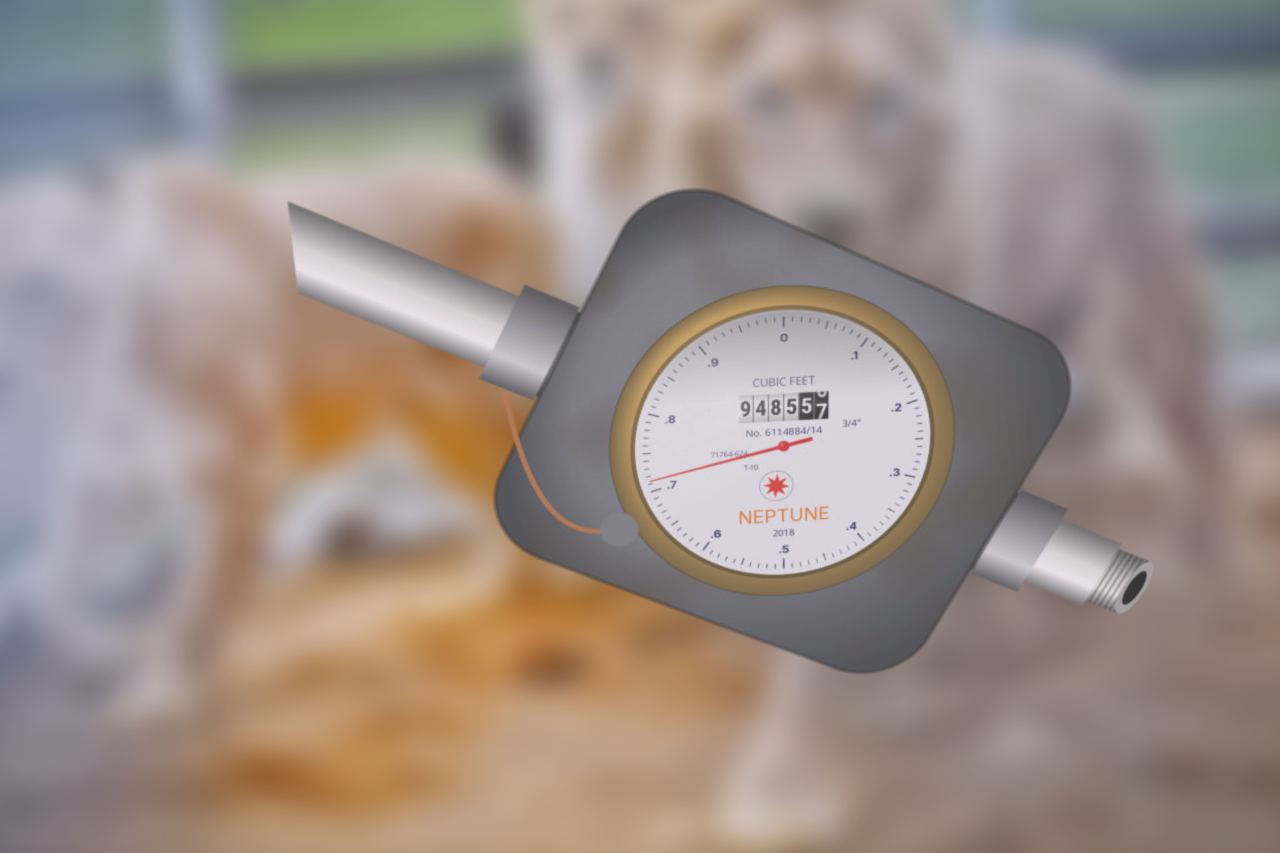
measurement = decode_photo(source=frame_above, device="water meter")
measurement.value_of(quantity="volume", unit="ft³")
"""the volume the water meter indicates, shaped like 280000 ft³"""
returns 948556.71 ft³
